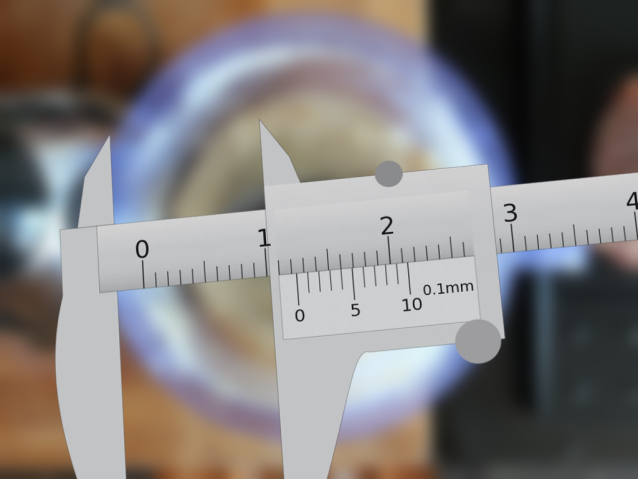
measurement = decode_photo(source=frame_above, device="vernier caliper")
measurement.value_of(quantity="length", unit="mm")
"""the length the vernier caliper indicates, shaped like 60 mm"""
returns 12.4 mm
